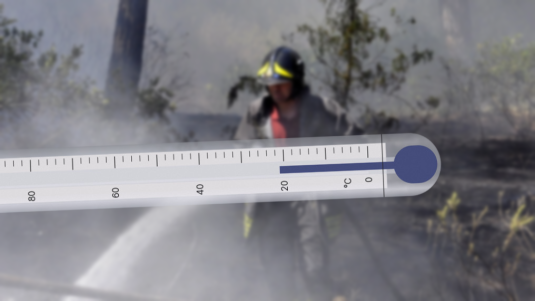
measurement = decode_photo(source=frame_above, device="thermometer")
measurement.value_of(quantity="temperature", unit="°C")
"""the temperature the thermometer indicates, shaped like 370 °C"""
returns 21 °C
